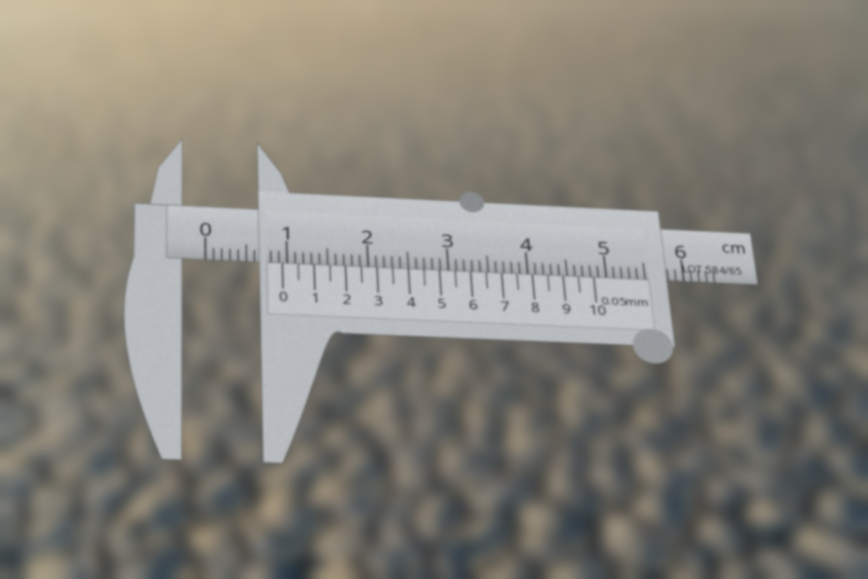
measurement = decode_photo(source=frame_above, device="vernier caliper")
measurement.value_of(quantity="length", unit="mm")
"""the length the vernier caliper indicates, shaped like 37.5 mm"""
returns 9.4 mm
